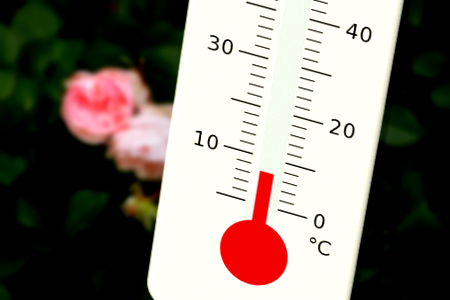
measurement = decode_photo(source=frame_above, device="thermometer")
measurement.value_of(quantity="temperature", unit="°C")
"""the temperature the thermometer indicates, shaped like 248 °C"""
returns 7 °C
